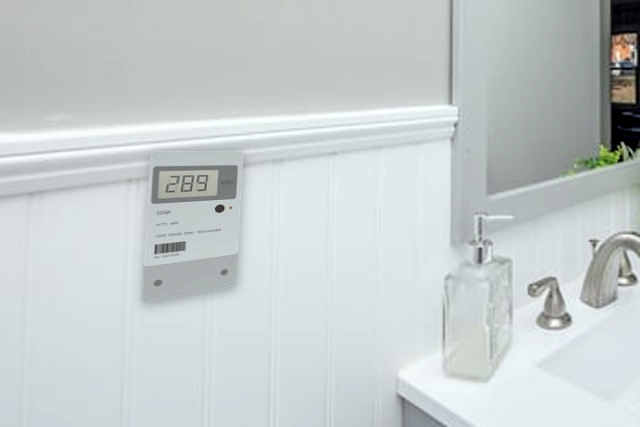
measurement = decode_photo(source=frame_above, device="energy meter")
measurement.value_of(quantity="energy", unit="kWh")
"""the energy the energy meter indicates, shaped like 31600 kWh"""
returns 289 kWh
